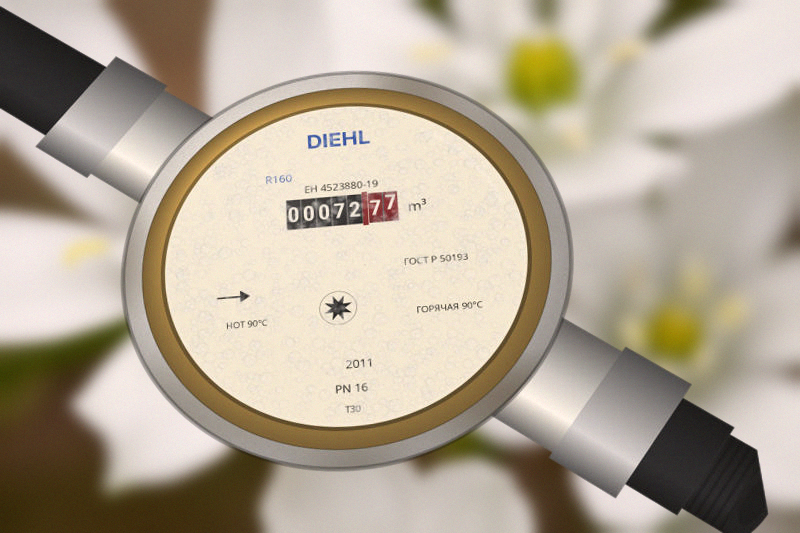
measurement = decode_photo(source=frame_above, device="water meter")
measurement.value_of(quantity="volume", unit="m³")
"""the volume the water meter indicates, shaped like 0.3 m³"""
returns 72.77 m³
